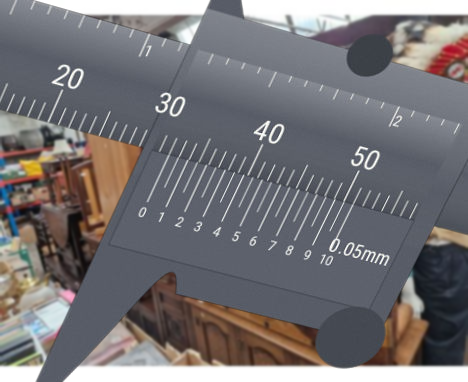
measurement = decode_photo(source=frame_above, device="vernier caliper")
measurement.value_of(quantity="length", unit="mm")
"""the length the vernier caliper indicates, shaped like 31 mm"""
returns 32.0 mm
